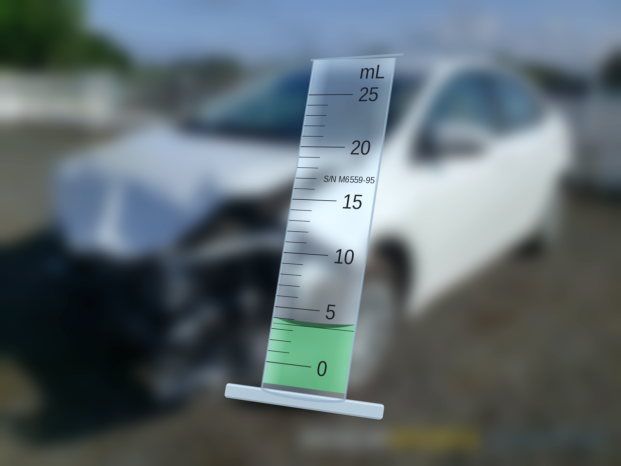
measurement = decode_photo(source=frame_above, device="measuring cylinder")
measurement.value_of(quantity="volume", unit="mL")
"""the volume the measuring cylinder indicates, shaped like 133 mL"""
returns 3.5 mL
